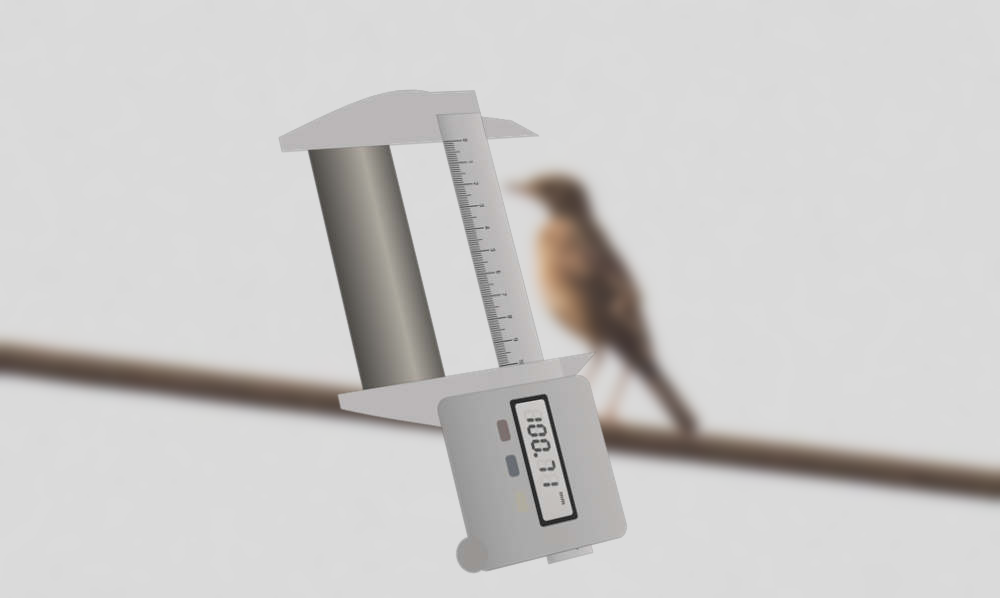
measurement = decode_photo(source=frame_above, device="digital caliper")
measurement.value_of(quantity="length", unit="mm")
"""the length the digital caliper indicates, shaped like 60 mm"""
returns 100.71 mm
